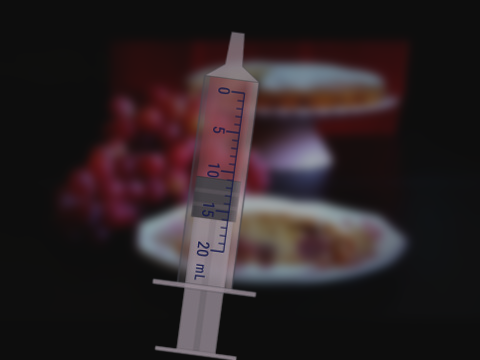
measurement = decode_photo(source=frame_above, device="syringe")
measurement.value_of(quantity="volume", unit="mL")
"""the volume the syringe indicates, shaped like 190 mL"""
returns 11 mL
